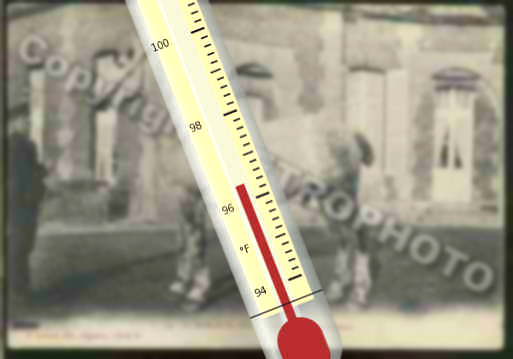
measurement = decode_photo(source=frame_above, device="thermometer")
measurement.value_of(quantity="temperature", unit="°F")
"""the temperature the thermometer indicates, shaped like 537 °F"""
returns 96.4 °F
